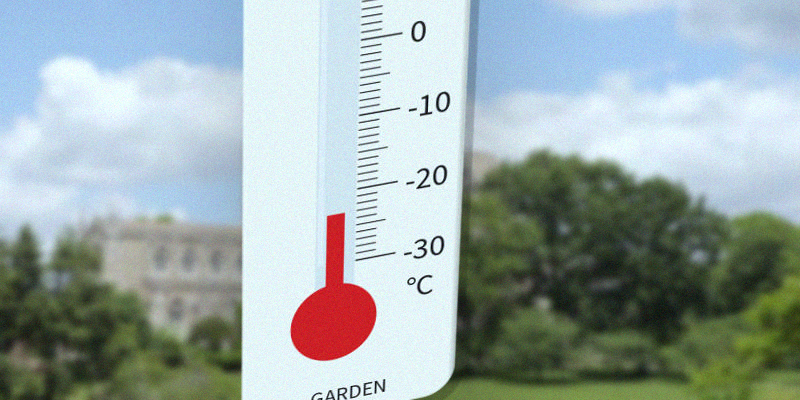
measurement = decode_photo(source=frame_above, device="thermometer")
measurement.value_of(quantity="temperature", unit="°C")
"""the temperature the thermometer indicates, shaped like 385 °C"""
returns -23 °C
